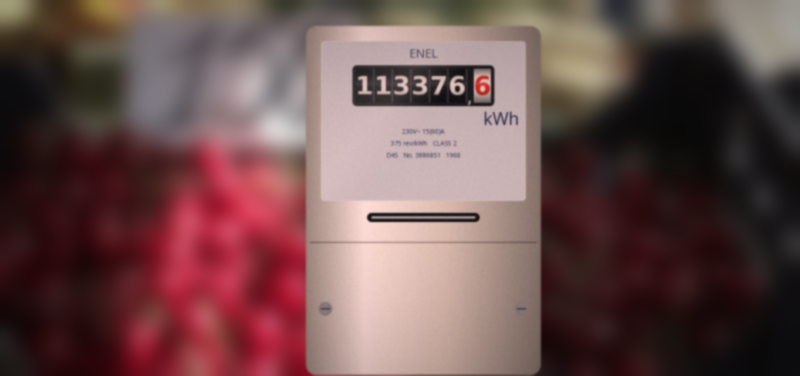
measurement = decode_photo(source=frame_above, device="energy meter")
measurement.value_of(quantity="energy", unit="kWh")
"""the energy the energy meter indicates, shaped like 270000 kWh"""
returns 113376.6 kWh
